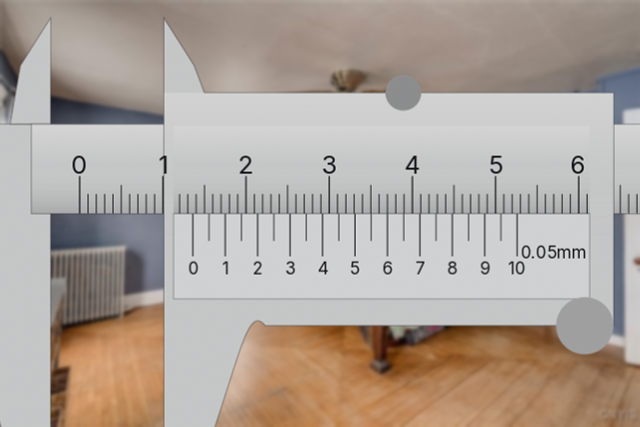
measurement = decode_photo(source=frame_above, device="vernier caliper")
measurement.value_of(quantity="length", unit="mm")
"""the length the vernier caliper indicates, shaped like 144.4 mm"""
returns 13.6 mm
